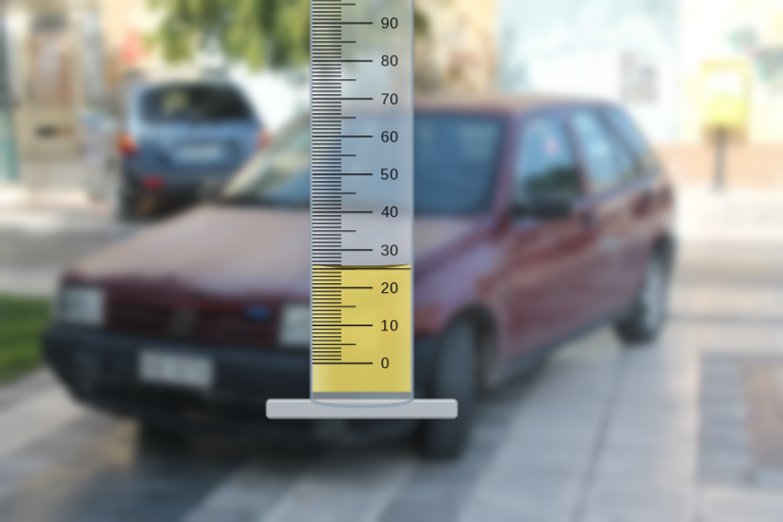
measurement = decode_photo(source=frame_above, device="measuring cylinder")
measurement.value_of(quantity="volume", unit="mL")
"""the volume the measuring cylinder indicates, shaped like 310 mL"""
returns 25 mL
